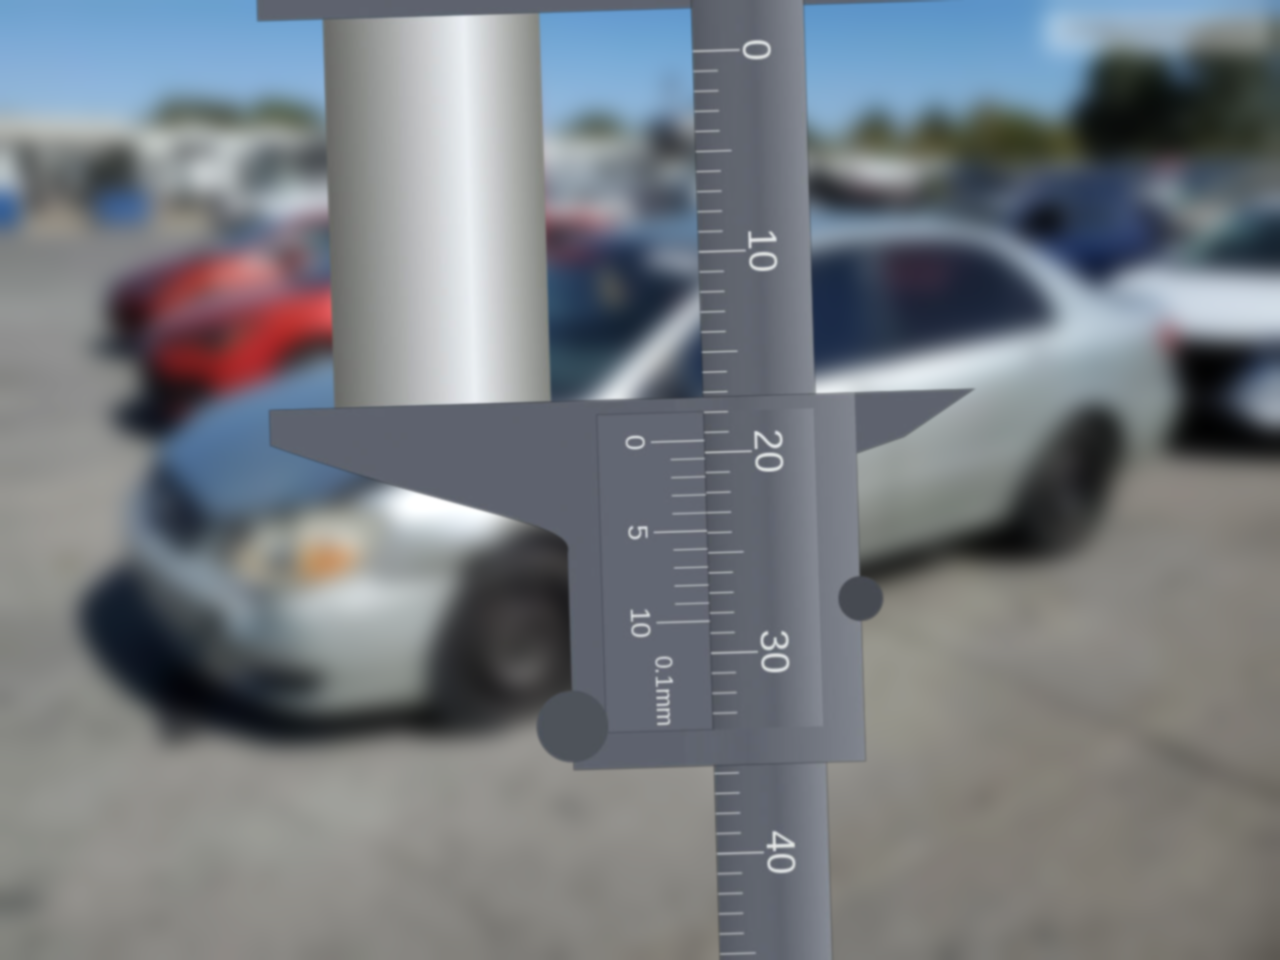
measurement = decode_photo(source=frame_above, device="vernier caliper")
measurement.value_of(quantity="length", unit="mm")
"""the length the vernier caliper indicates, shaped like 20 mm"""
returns 19.4 mm
